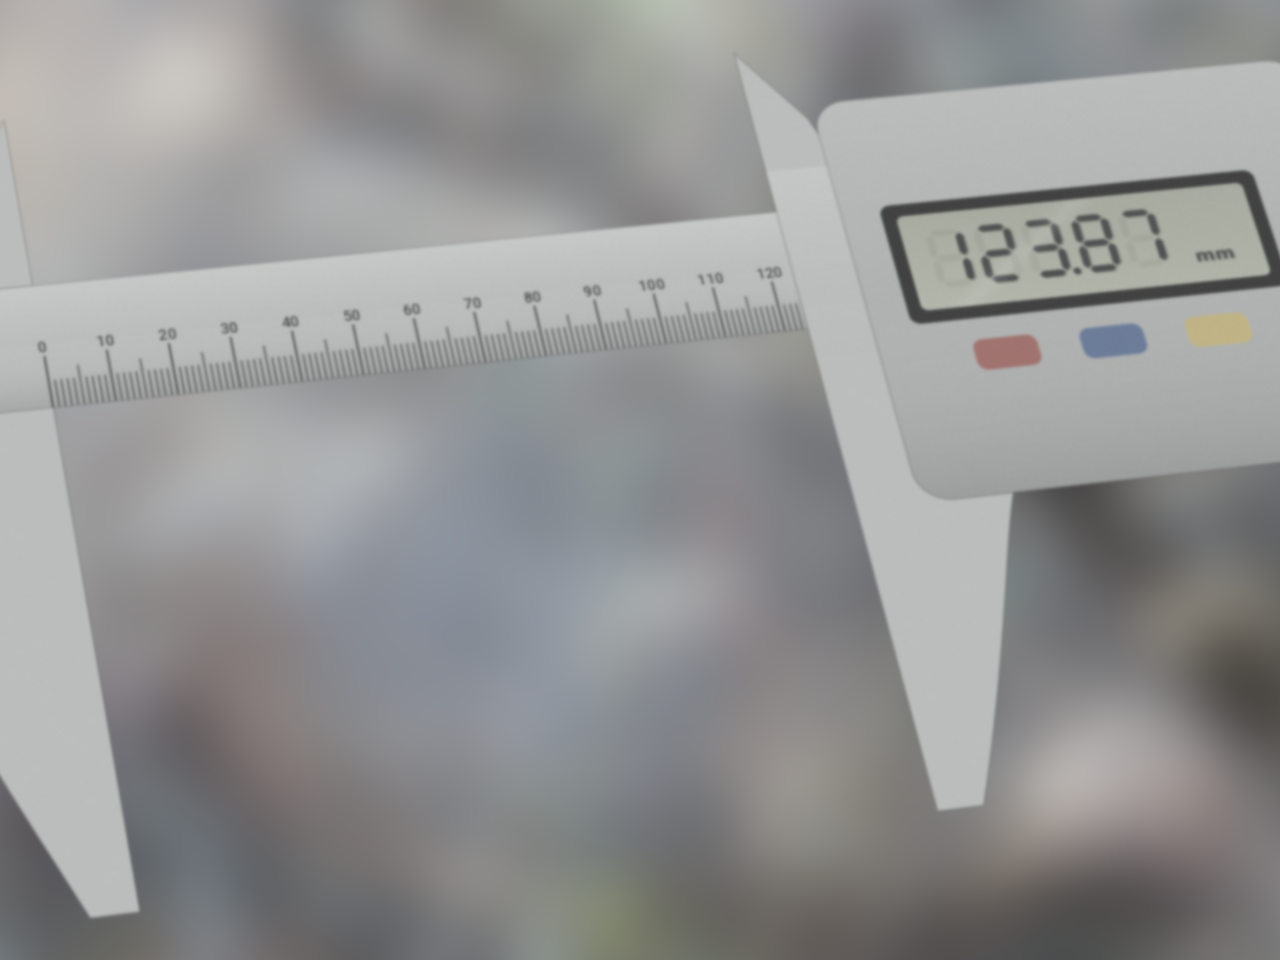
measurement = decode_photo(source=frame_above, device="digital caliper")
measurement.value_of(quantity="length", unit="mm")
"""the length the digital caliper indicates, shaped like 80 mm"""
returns 123.87 mm
